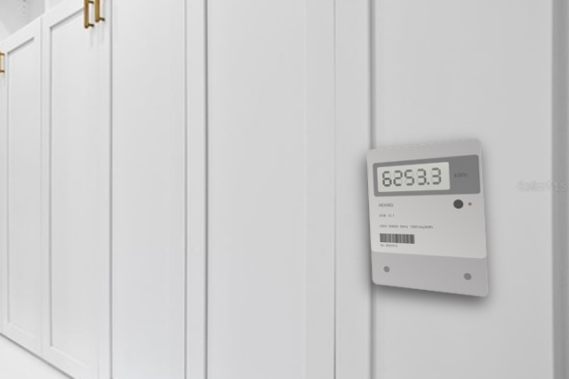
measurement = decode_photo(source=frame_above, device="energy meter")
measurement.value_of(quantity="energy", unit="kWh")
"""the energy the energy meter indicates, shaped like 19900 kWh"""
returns 6253.3 kWh
